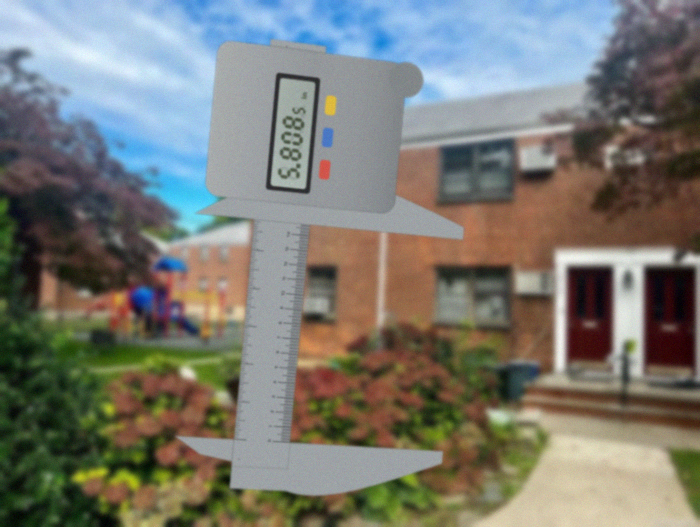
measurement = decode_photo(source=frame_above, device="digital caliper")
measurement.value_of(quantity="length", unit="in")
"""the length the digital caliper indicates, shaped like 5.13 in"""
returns 5.8085 in
